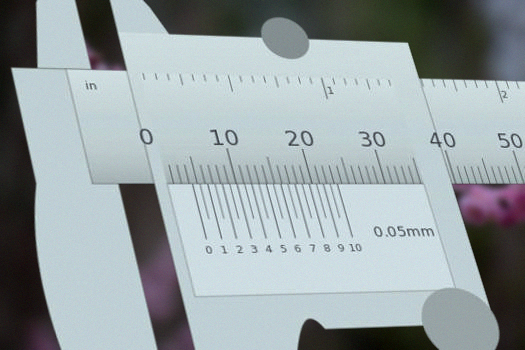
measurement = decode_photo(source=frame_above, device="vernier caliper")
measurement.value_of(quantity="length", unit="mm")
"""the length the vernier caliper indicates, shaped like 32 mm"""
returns 4.4 mm
